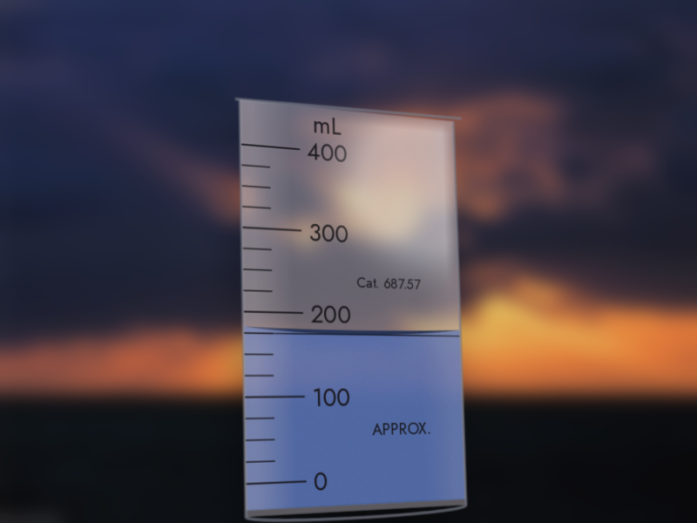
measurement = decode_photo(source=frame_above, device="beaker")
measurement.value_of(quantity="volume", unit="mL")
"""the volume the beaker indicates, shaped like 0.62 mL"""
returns 175 mL
